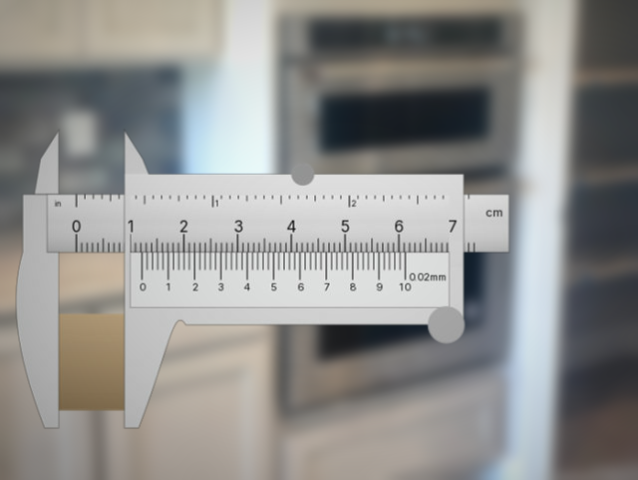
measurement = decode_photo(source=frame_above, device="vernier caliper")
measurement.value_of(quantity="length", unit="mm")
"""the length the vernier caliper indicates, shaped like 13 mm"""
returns 12.2 mm
